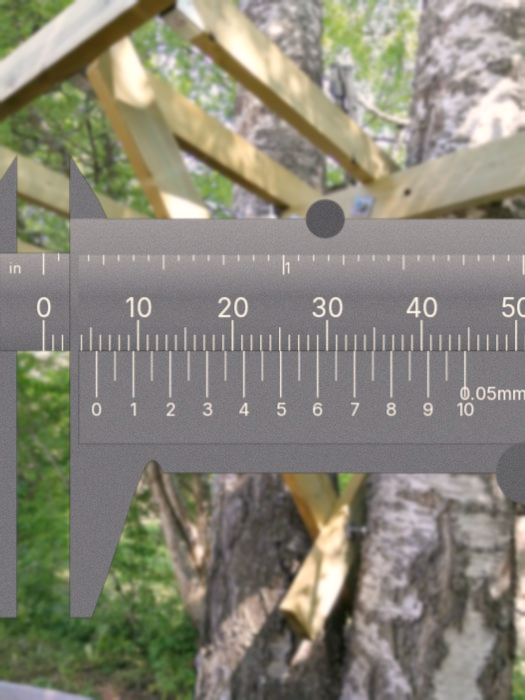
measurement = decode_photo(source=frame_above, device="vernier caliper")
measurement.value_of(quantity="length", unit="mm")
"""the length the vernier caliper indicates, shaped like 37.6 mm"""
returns 5.6 mm
